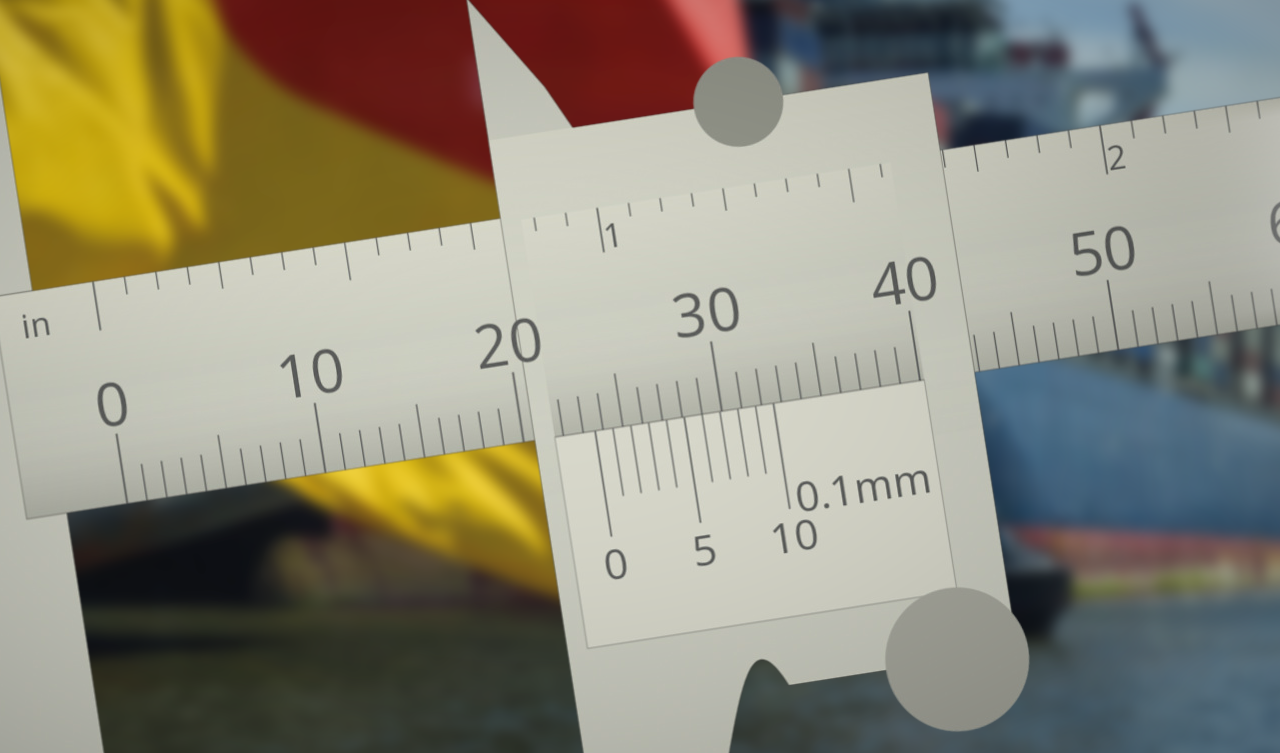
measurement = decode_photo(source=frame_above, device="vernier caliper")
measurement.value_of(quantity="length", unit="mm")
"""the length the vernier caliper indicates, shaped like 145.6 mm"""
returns 23.6 mm
